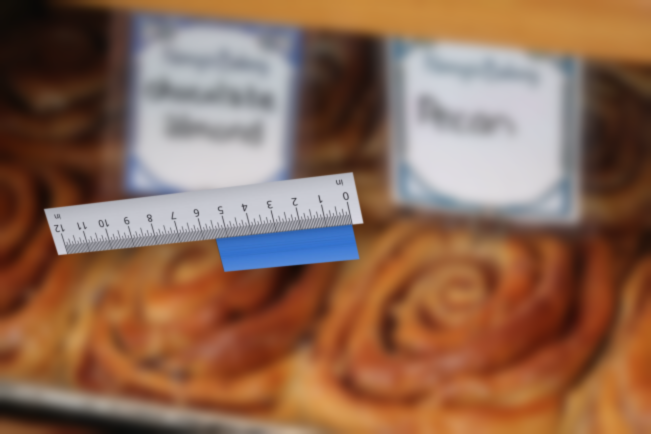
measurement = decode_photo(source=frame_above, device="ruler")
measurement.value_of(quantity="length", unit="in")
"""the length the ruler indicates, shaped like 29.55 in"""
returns 5.5 in
